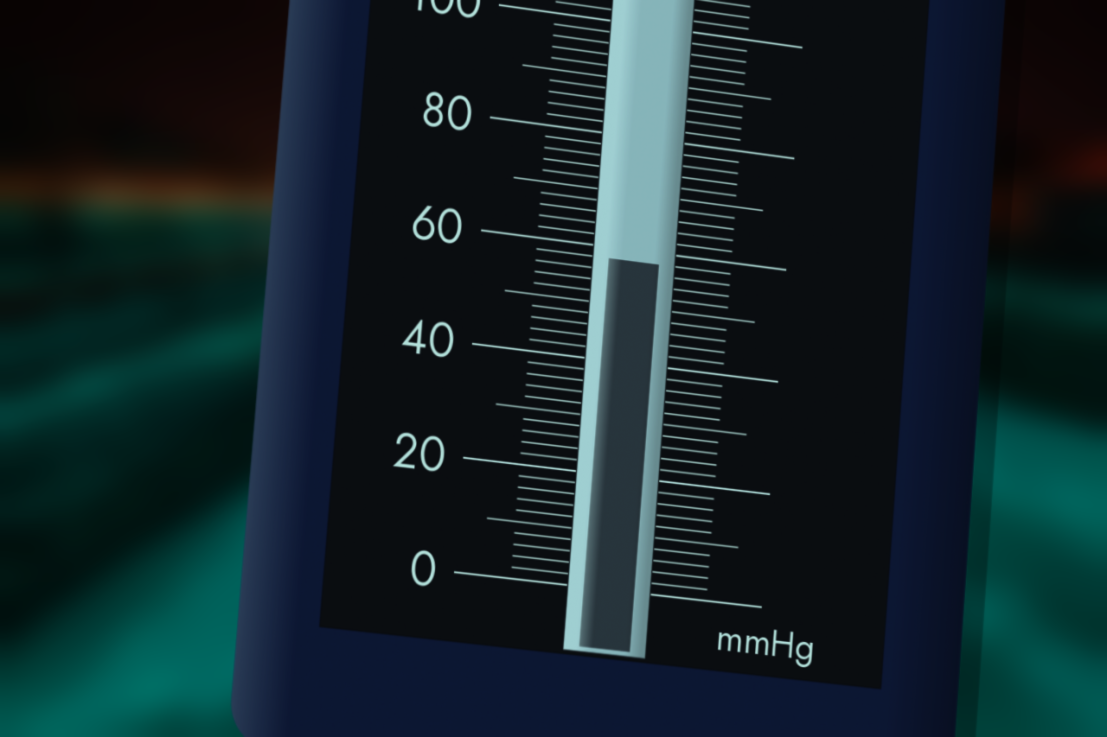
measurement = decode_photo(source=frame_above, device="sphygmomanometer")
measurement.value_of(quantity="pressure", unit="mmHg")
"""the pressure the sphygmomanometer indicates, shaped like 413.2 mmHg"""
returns 58 mmHg
